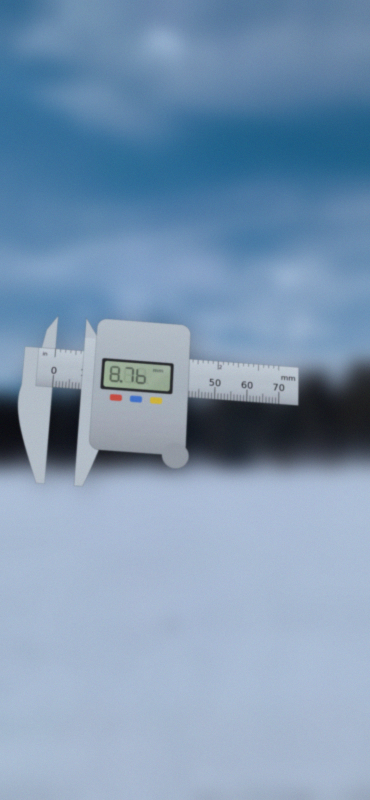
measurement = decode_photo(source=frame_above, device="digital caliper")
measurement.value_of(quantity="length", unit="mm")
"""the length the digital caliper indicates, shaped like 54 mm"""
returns 8.76 mm
